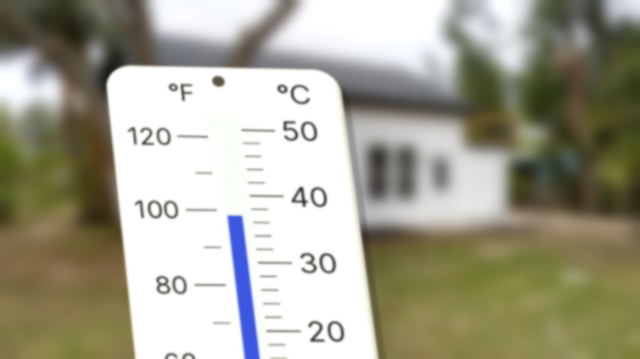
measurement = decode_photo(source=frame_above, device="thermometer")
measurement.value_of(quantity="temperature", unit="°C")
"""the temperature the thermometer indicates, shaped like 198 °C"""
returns 37 °C
